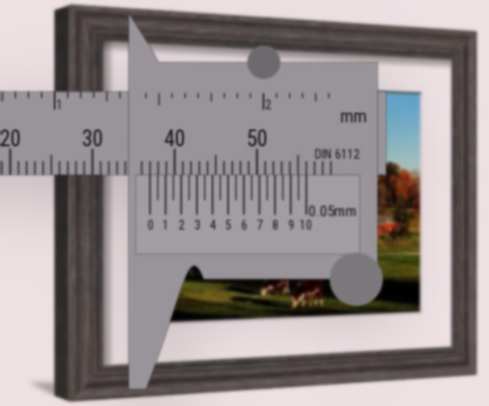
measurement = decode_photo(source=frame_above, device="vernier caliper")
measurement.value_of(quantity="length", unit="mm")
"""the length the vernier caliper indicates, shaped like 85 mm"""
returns 37.0 mm
